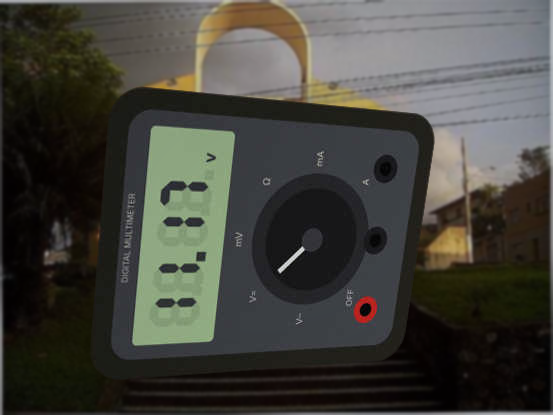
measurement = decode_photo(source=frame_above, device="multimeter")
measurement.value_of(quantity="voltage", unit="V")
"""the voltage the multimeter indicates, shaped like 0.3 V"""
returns 11.17 V
